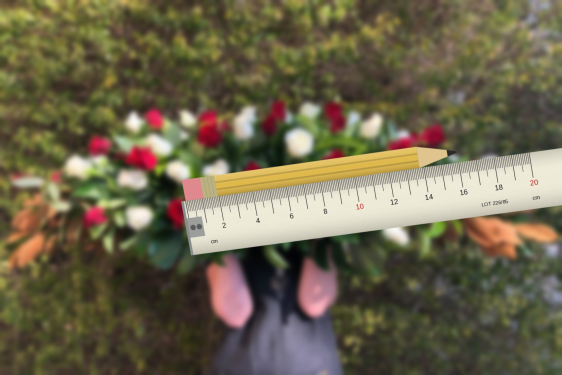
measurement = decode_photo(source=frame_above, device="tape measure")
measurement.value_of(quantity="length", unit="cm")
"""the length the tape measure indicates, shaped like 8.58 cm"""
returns 16 cm
